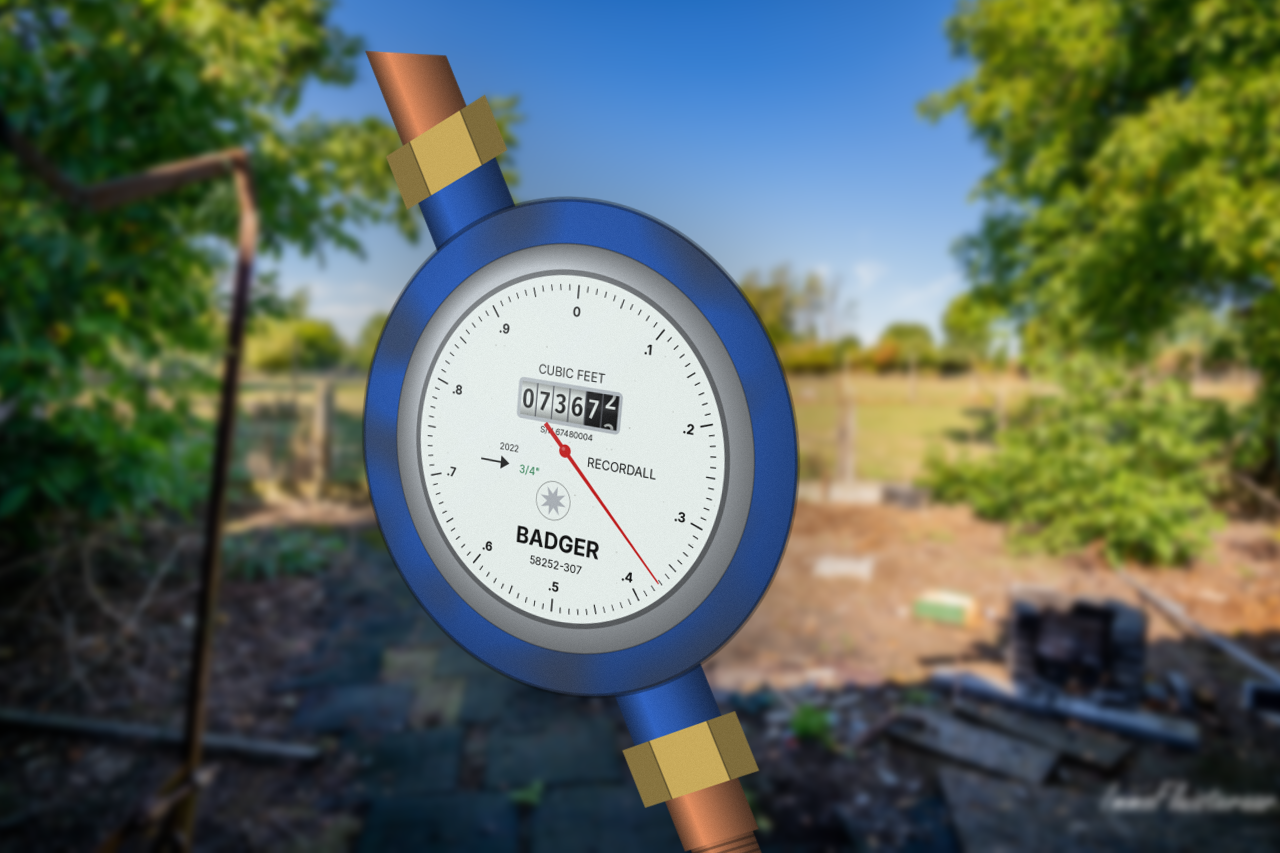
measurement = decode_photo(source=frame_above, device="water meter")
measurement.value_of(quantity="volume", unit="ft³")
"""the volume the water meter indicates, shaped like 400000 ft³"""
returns 73672.37 ft³
